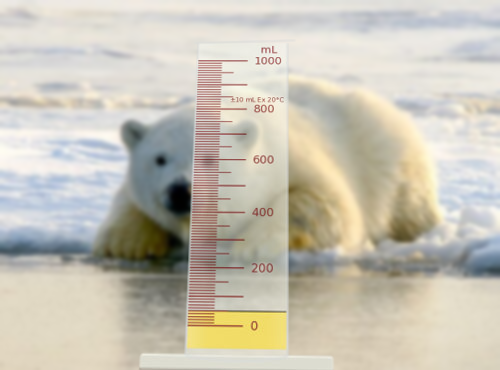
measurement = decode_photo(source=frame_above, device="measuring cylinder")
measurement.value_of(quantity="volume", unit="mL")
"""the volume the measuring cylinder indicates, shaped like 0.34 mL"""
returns 50 mL
